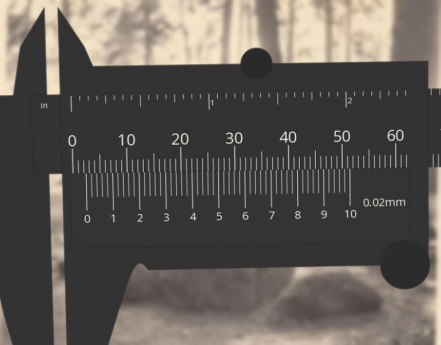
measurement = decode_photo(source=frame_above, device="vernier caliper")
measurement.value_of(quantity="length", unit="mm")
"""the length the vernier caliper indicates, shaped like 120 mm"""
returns 2.4 mm
